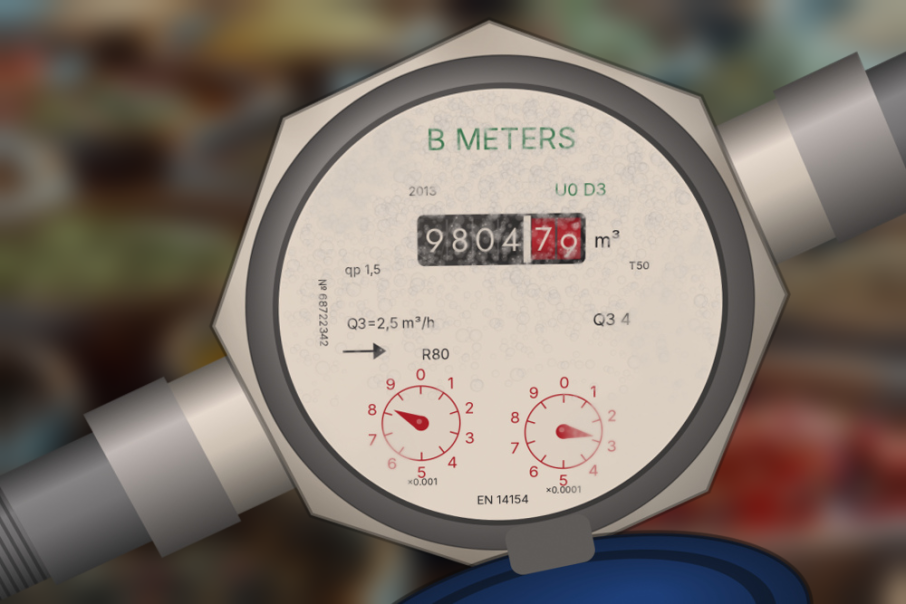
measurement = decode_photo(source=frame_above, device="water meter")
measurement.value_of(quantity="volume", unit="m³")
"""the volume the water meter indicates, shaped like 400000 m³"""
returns 9804.7882 m³
